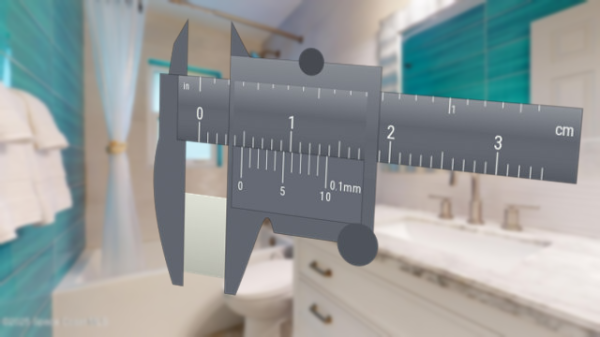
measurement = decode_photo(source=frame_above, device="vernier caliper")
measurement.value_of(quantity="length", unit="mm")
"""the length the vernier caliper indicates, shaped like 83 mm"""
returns 4.8 mm
